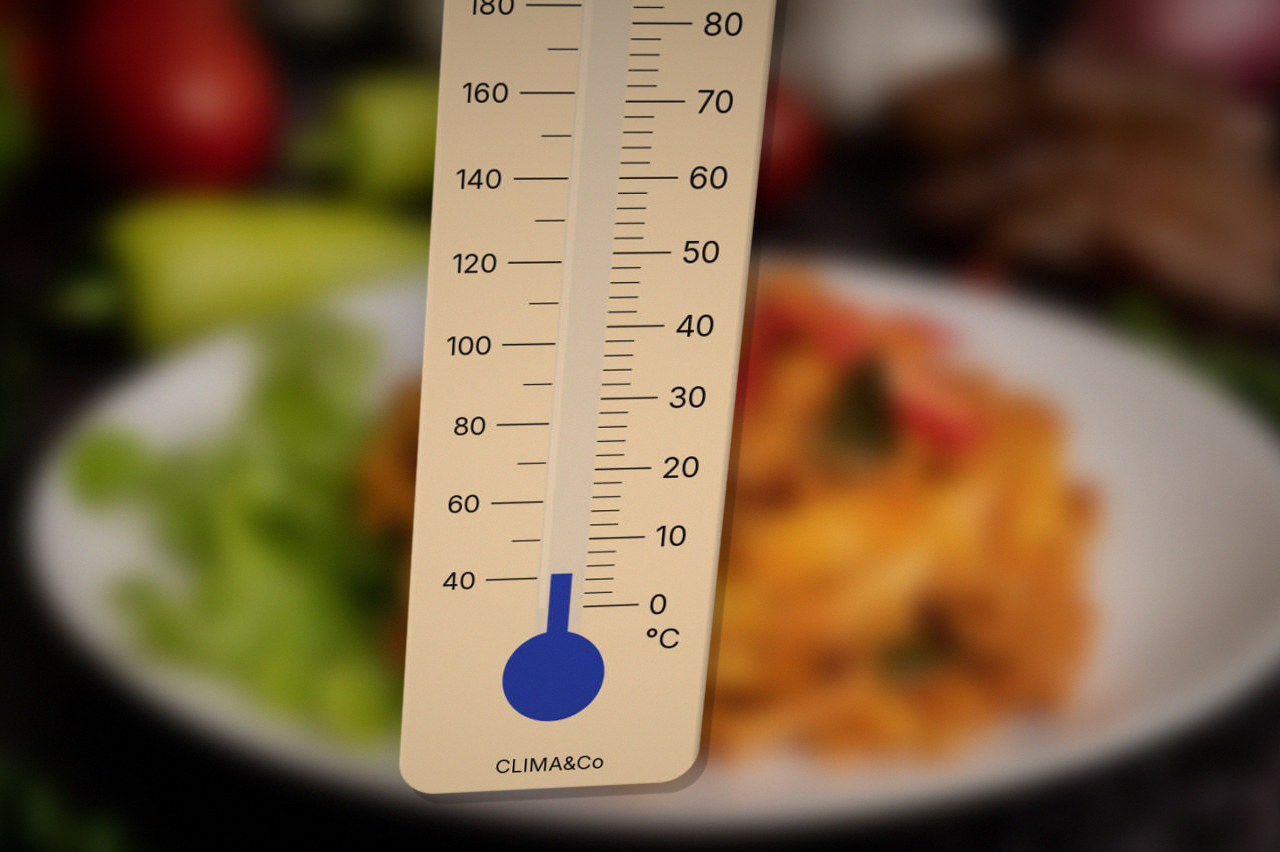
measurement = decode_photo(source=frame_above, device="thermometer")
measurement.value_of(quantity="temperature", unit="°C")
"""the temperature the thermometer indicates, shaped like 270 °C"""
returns 5 °C
